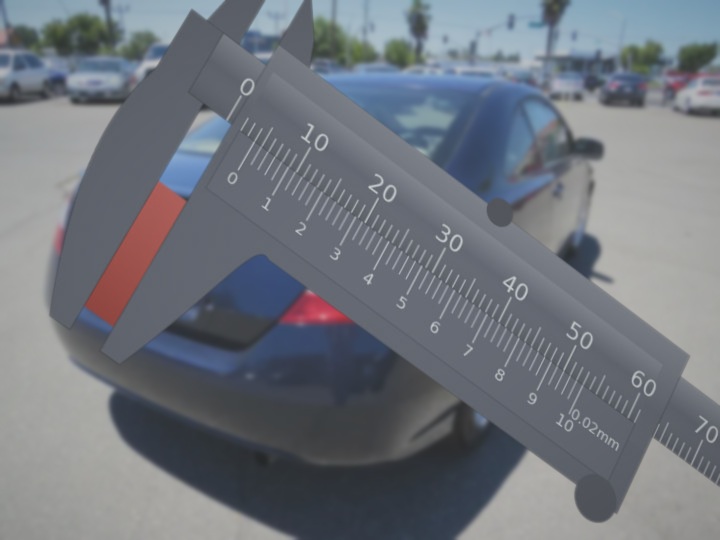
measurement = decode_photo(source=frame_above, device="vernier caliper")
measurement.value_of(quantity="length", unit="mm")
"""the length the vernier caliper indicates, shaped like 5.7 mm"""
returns 4.0 mm
